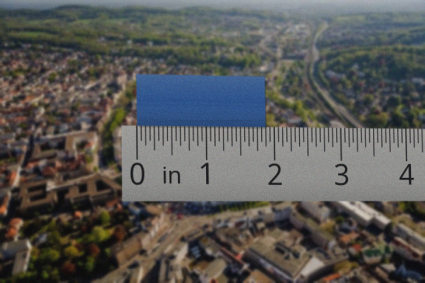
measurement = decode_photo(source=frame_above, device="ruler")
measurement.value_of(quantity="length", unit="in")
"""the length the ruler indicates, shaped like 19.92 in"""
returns 1.875 in
